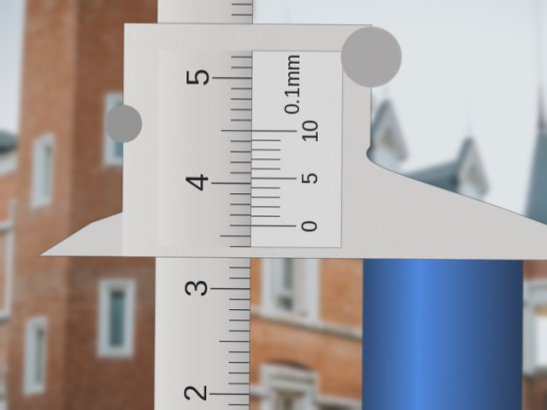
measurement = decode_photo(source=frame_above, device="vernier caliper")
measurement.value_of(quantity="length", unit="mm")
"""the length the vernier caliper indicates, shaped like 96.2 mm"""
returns 36.0 mm
